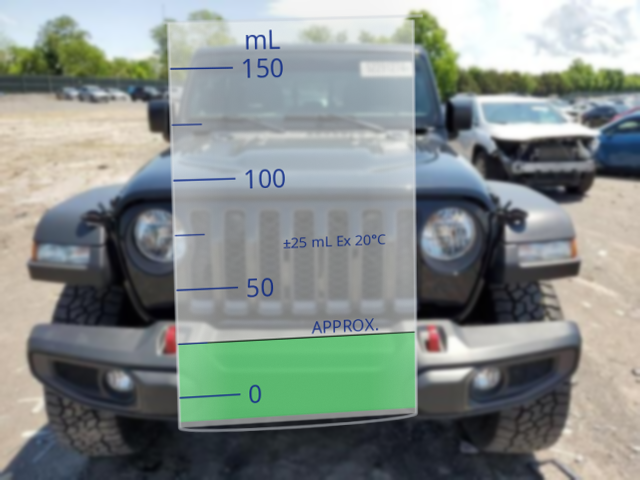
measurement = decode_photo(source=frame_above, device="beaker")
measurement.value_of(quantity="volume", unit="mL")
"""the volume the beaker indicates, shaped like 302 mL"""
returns 25 mL
